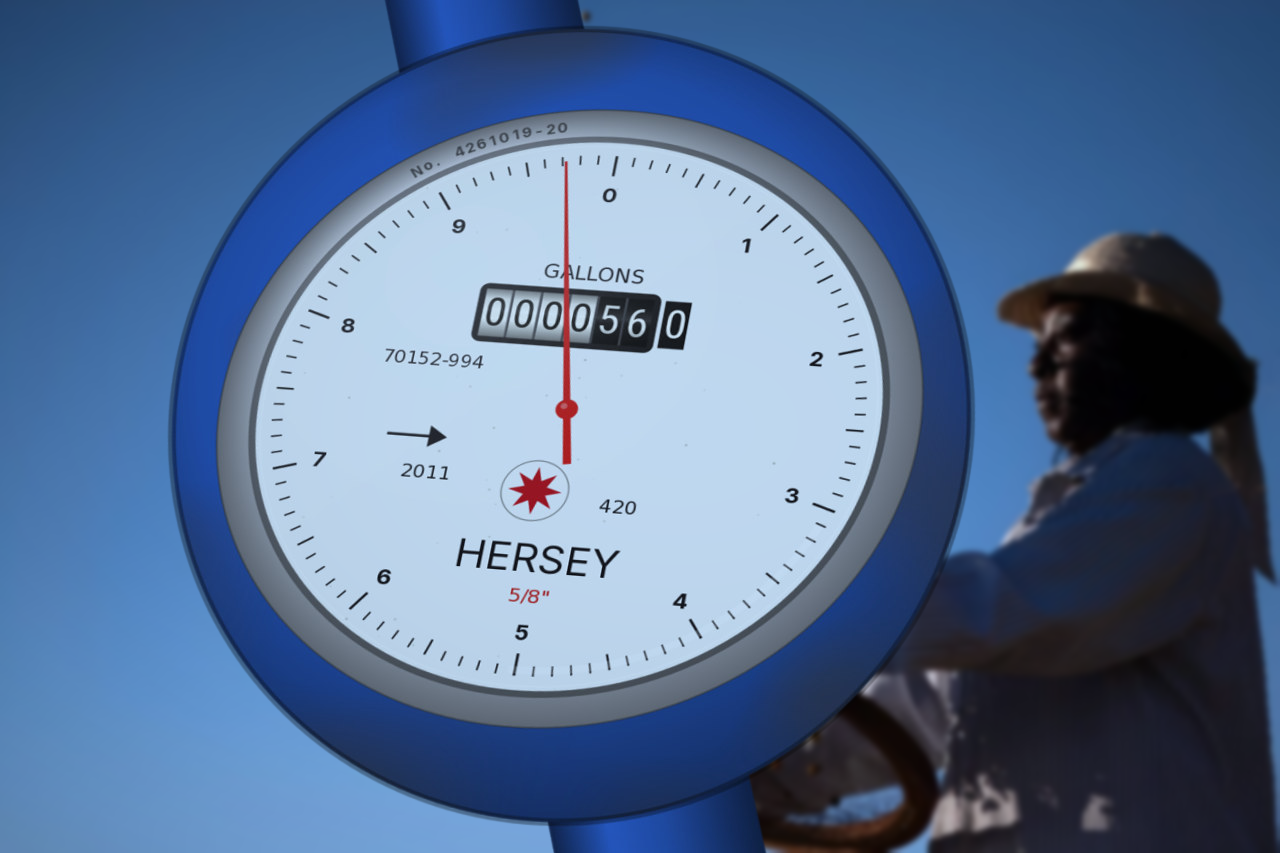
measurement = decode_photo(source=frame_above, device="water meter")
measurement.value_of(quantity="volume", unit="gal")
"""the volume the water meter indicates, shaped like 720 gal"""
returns 559.7 gal
